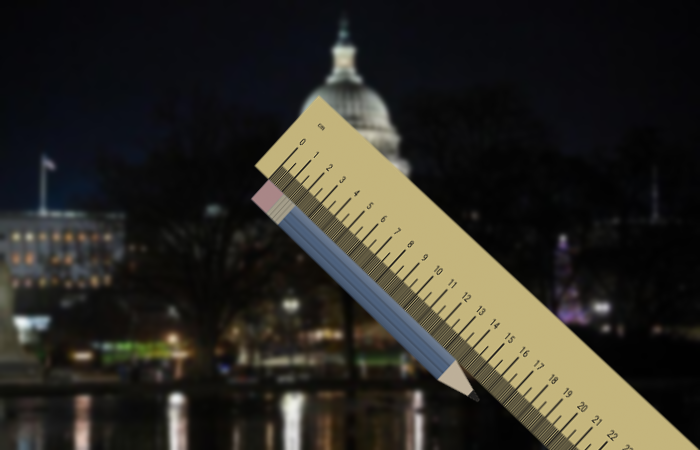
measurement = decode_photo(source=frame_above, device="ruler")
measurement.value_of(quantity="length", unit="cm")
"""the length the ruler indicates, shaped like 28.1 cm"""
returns 16 cm
